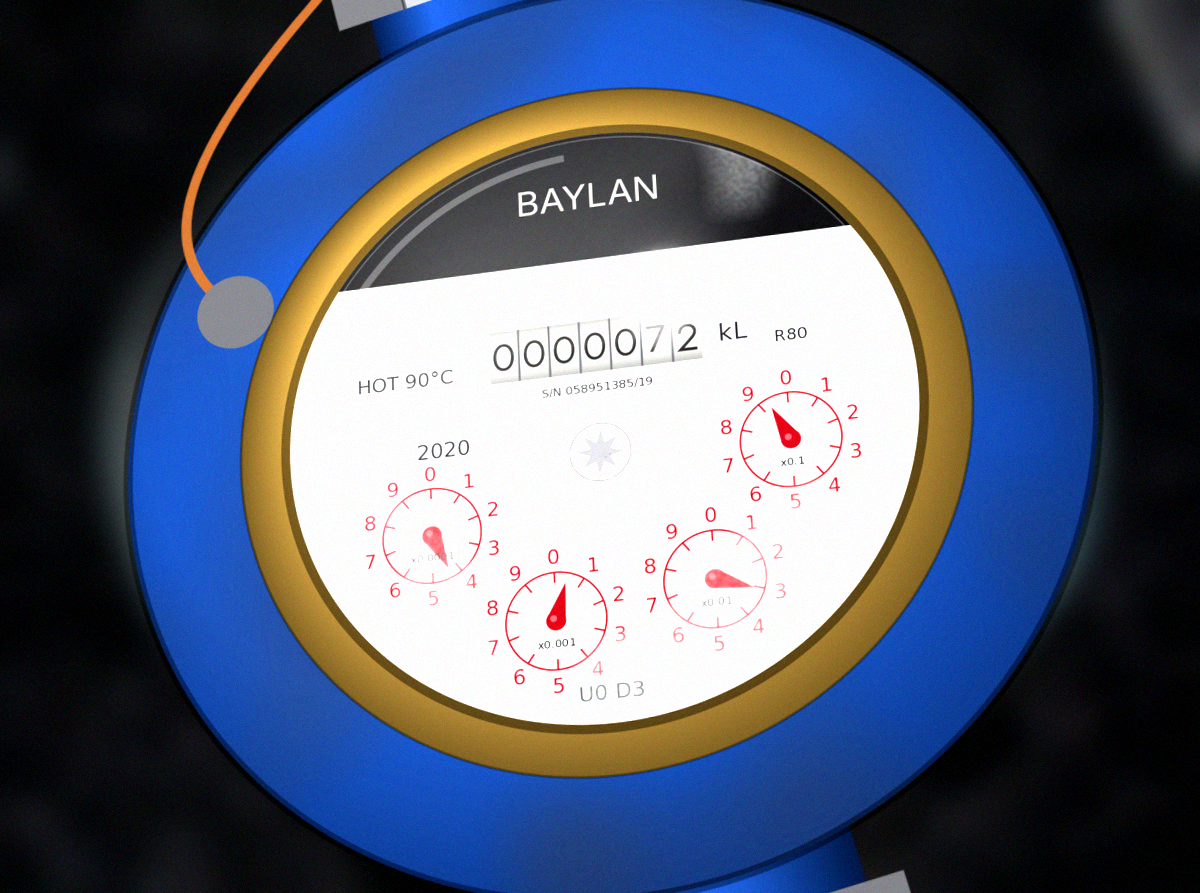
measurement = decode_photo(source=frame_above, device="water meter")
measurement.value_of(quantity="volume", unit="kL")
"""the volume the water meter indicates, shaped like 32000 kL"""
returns 71.9304 kL
